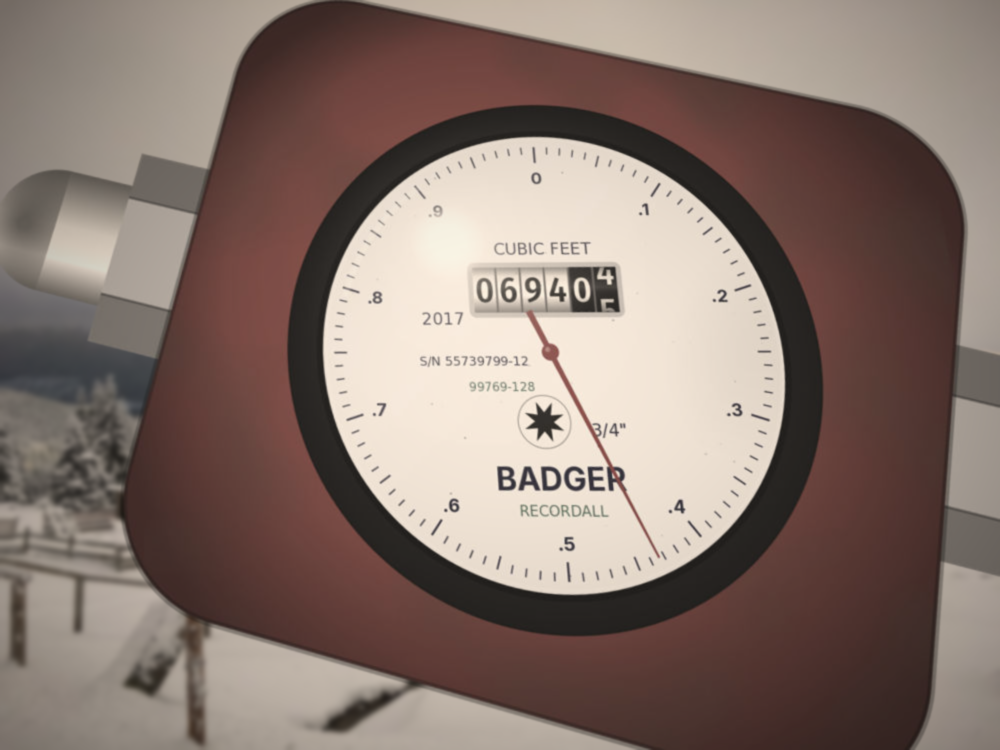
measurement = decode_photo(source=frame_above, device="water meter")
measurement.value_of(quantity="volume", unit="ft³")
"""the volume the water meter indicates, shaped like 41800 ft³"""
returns 69404.43 ft³
